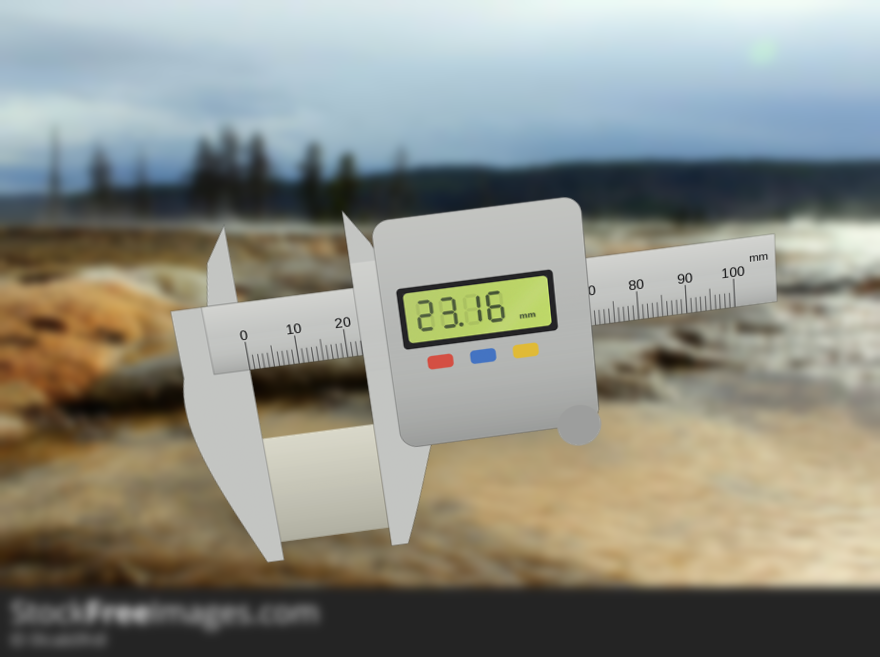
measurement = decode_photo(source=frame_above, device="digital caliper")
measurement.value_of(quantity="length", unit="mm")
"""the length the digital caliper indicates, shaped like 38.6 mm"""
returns 23.16 mm
